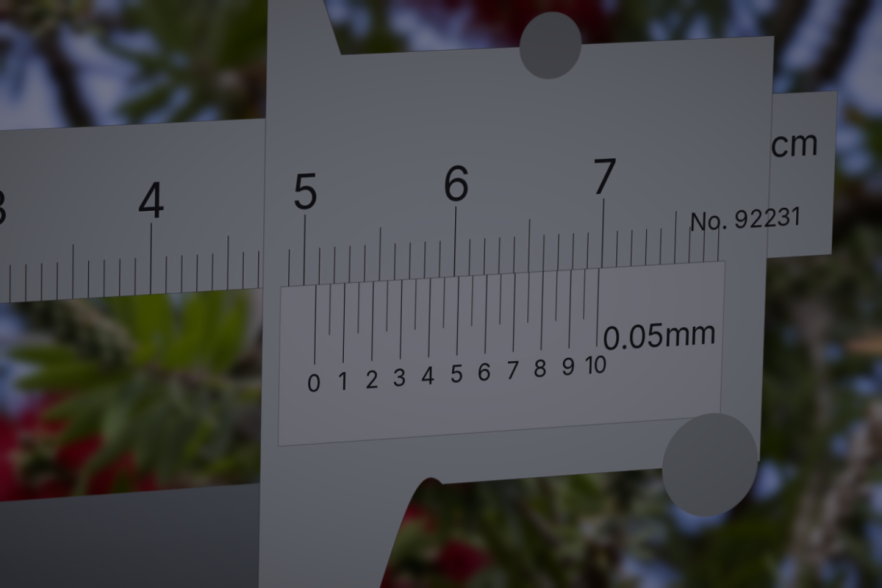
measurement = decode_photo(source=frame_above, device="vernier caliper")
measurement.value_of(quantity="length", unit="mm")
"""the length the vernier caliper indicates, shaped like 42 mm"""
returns 50.8 mm
